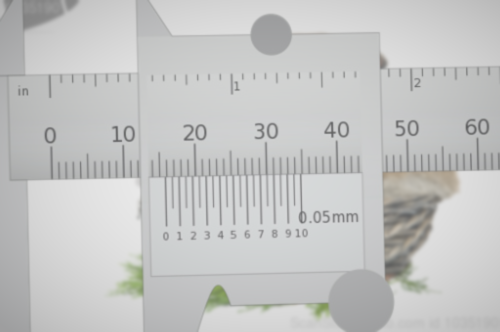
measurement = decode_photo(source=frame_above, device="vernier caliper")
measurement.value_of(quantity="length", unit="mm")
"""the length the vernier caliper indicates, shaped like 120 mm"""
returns 15.8 mm
